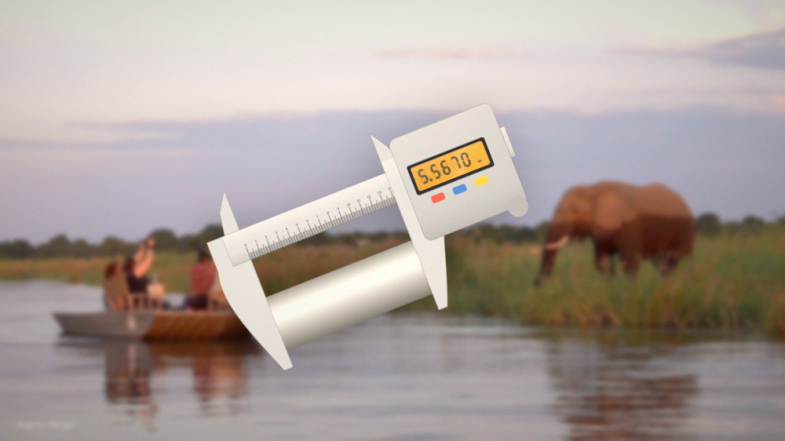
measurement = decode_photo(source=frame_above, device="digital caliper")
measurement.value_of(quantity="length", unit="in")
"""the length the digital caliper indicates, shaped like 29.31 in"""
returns 5.5670 in
